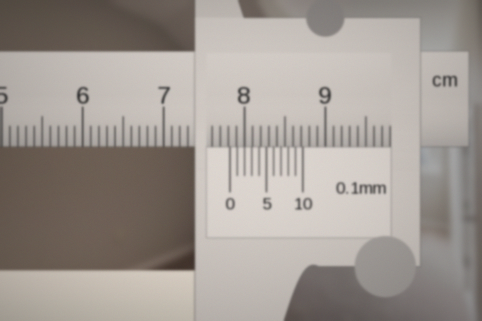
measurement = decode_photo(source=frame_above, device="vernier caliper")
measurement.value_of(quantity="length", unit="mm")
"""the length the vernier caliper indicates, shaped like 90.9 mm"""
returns 78.2 mm
